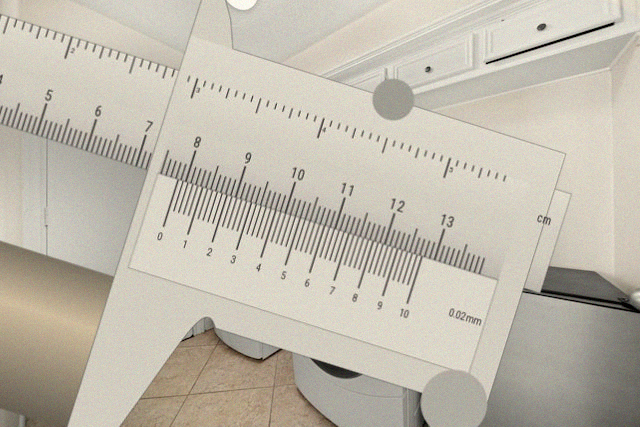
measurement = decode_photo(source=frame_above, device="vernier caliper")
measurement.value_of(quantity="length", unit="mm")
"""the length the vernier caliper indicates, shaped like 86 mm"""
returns 78.5 mm
